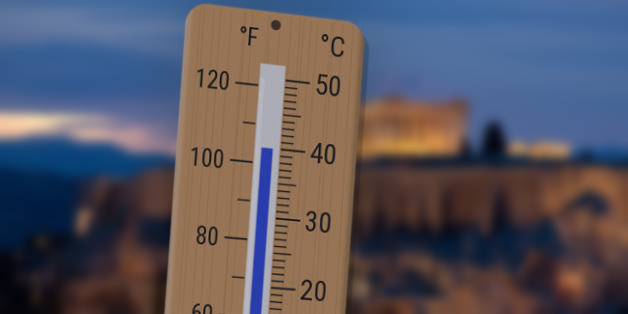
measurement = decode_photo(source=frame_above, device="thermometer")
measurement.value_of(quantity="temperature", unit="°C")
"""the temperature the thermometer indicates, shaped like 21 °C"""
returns 40 °C
